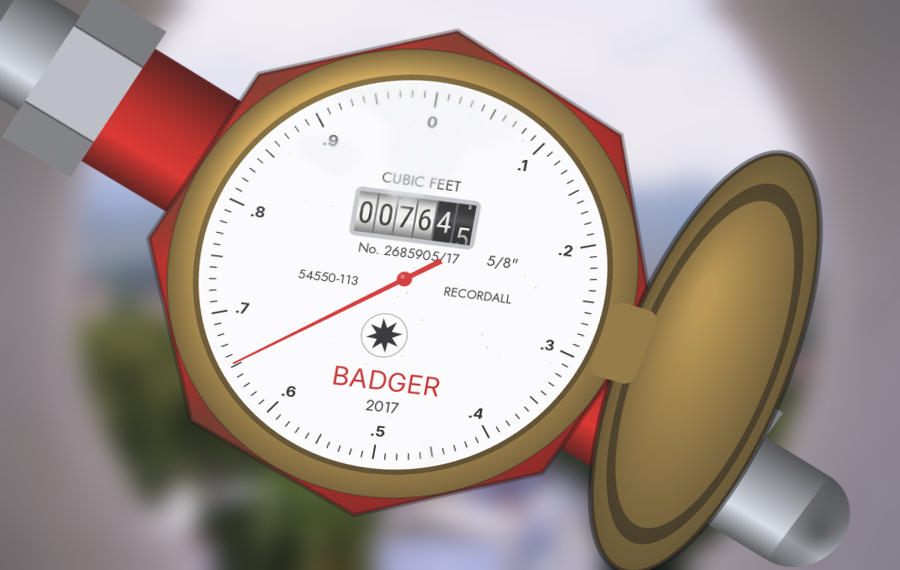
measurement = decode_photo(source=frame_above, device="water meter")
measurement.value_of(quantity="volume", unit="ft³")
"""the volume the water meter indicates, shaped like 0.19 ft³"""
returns 7644.65 ft³
